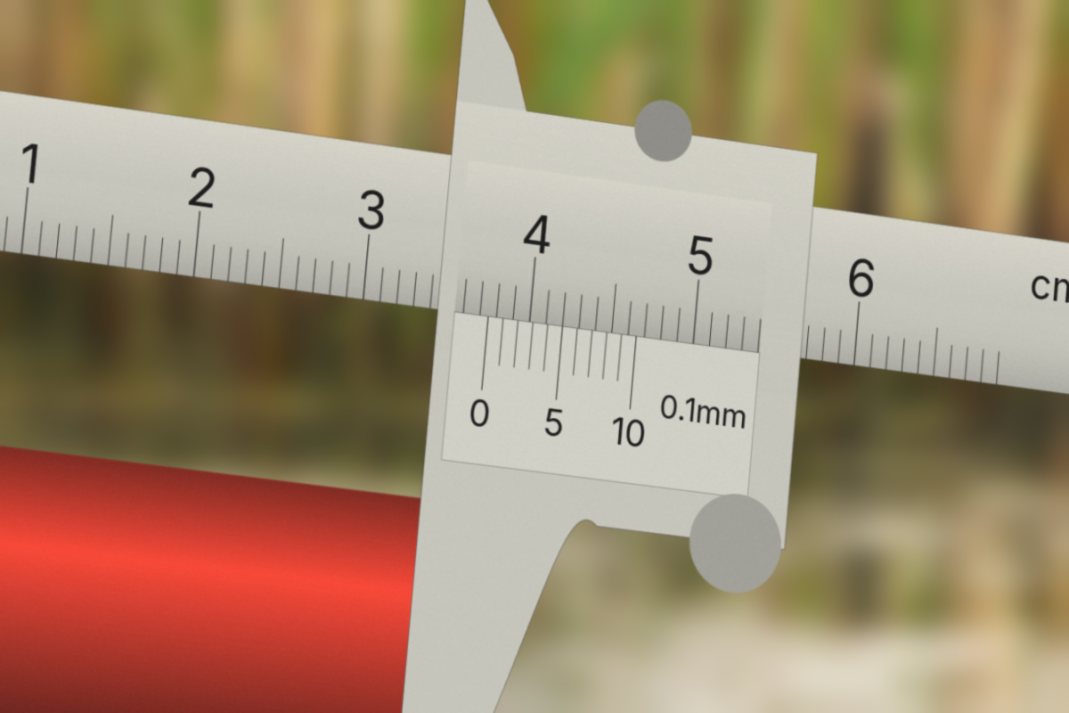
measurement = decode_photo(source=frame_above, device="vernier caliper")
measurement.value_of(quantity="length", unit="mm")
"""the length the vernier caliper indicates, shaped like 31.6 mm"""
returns 37.5 mm
